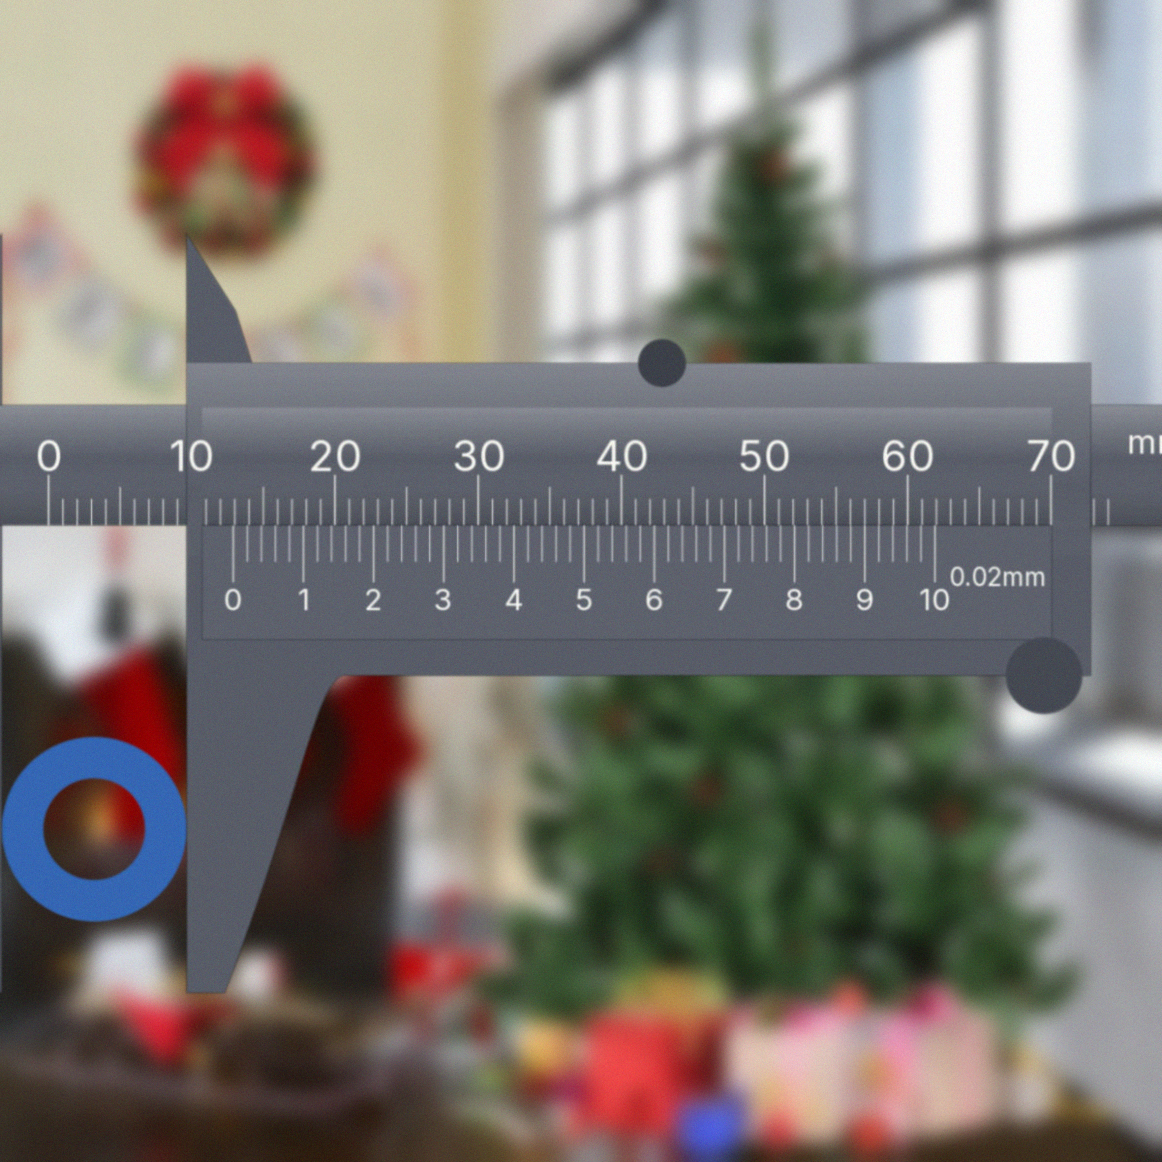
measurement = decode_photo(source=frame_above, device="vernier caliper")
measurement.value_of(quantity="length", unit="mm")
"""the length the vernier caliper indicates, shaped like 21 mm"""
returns 12.9 mm
